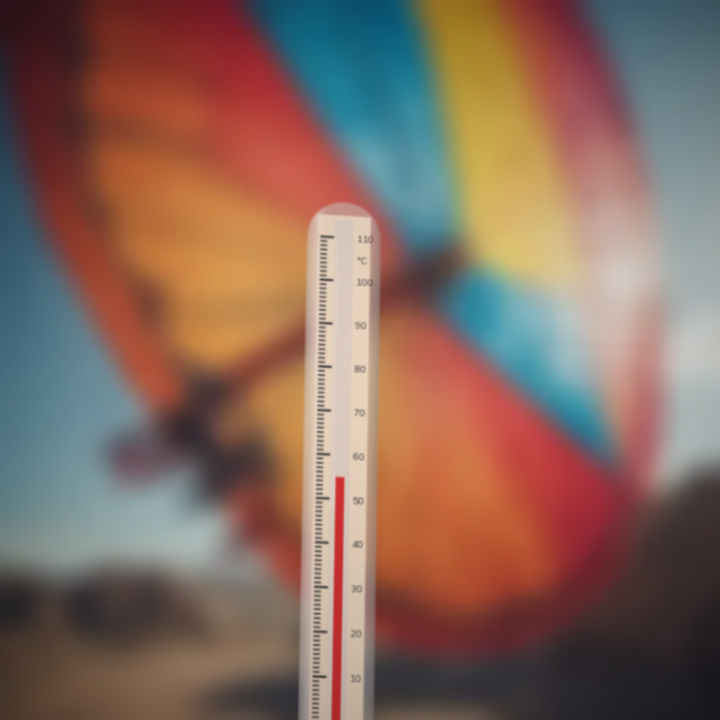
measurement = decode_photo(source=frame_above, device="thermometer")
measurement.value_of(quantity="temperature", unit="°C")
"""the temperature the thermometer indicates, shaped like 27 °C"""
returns 55 °C
